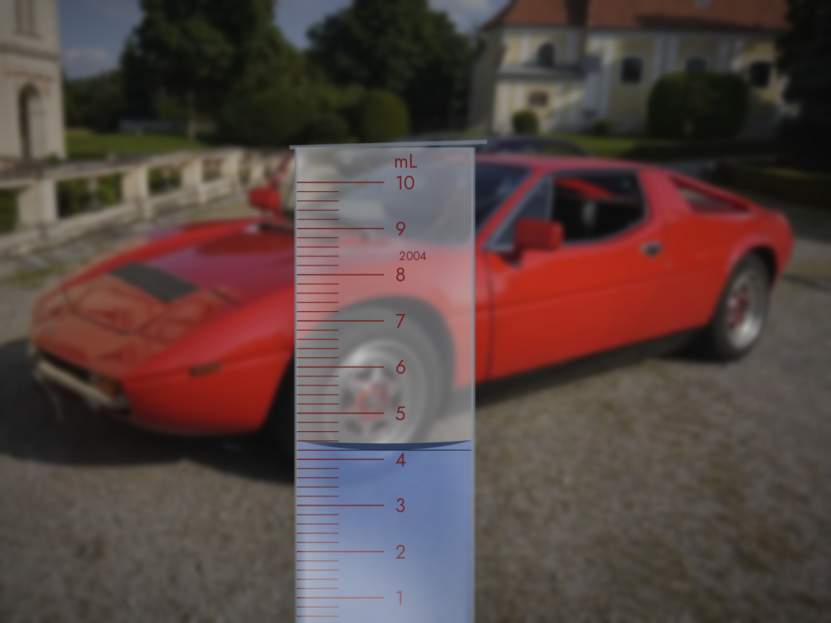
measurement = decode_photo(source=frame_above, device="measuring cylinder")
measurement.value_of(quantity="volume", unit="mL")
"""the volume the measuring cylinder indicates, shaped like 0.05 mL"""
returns 4.2 mL
